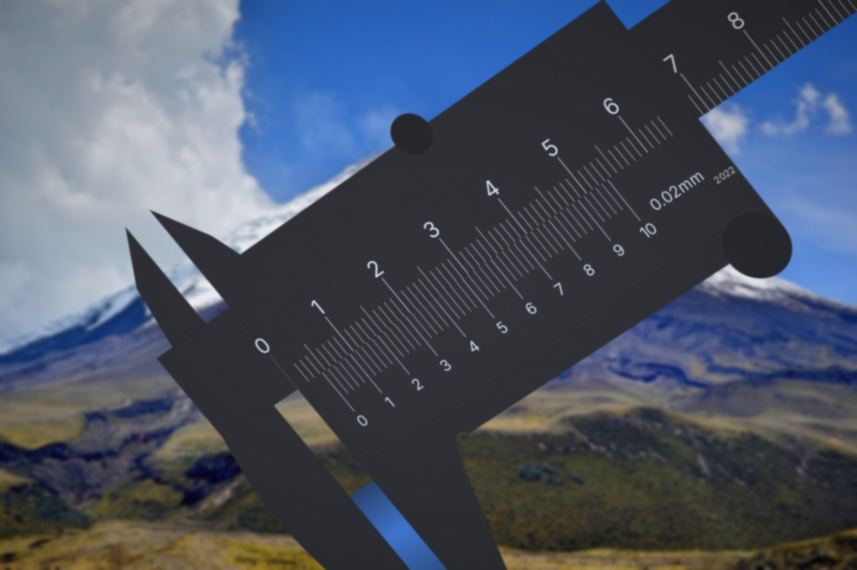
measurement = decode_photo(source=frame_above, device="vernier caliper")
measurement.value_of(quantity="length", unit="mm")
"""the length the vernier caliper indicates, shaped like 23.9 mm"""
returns 4.4 mm
